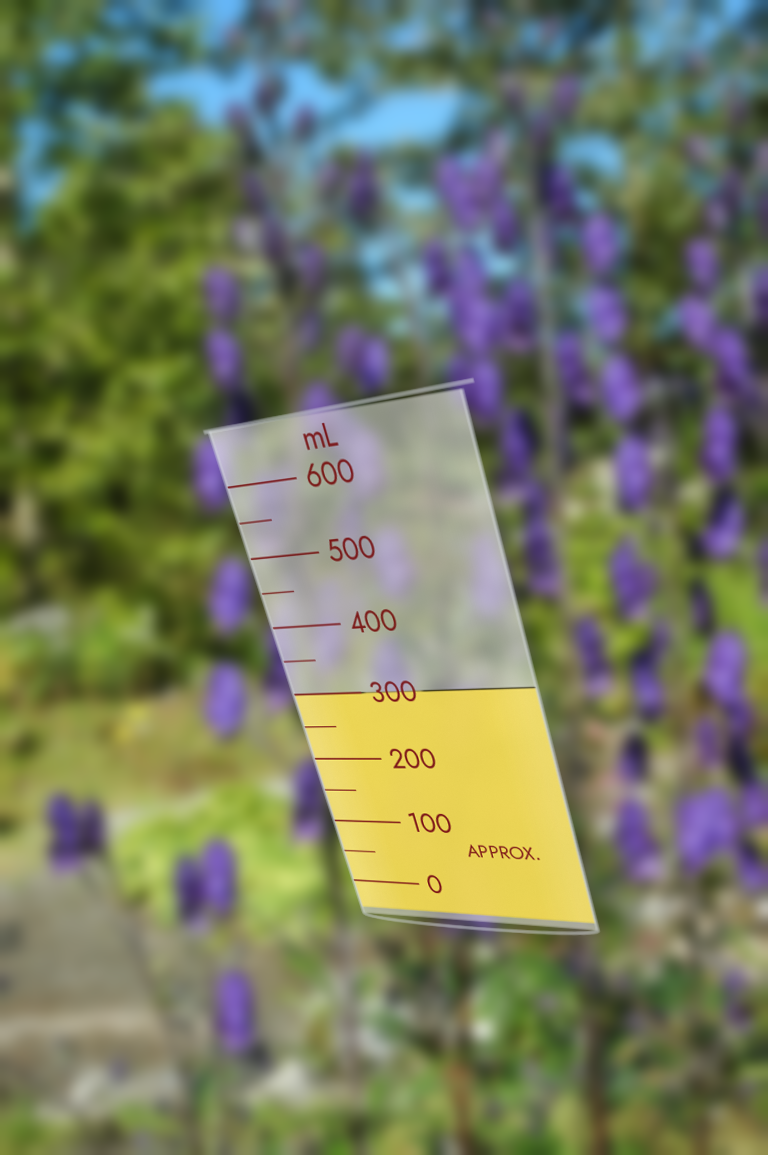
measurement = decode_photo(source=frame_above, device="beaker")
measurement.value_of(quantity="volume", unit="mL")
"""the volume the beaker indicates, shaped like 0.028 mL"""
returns 300 mL
